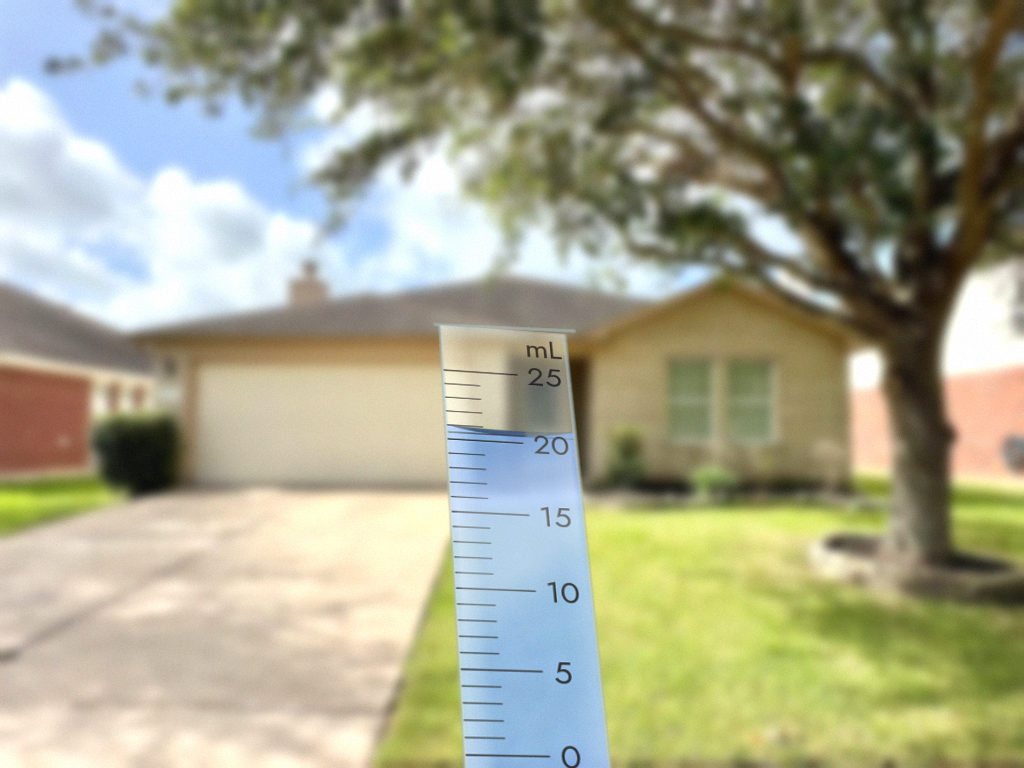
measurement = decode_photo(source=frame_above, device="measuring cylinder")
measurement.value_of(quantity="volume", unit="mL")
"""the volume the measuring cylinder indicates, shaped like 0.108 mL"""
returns 20.5 mL
